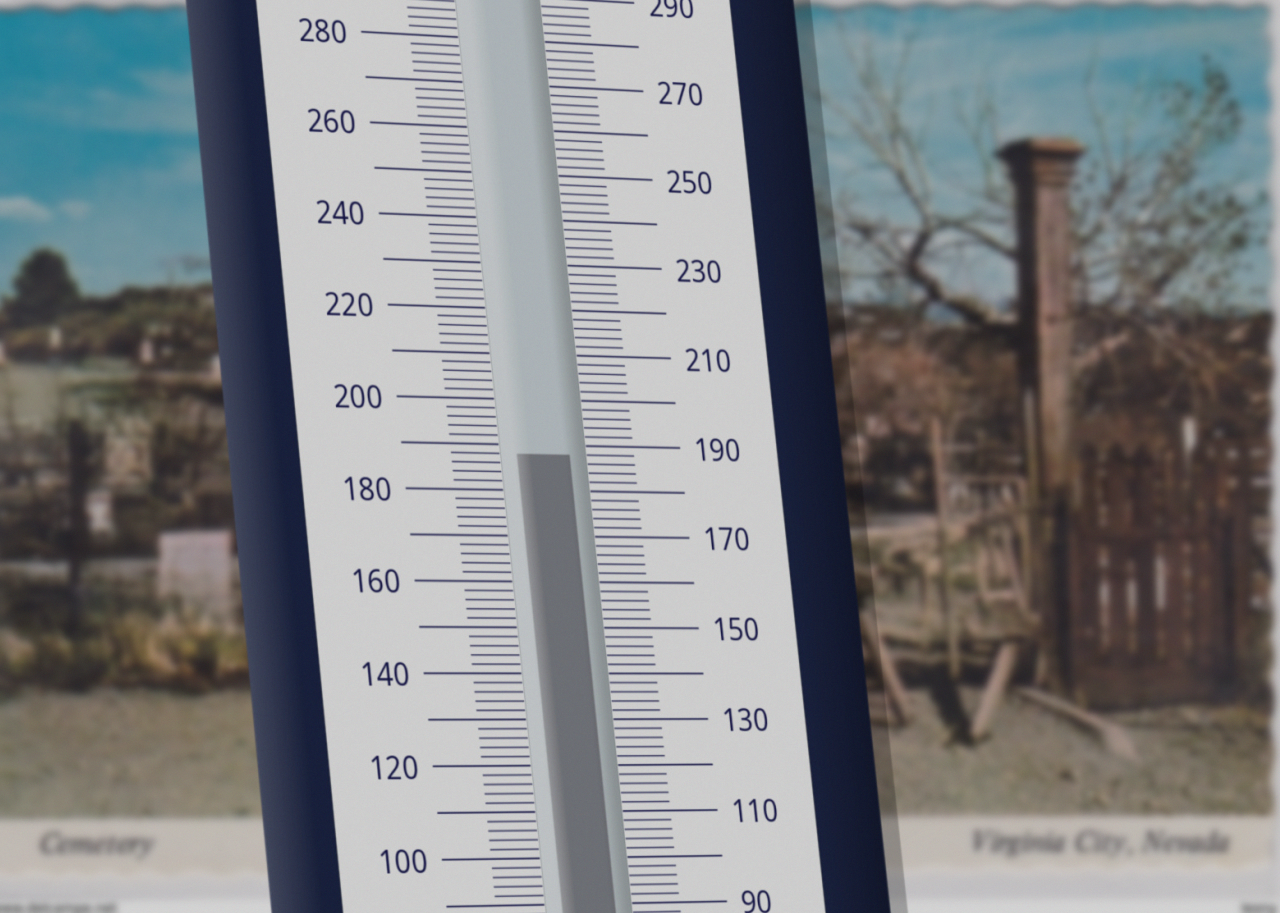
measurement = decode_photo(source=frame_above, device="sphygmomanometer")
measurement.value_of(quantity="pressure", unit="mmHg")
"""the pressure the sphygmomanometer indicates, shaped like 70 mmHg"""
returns 188 mmHg
